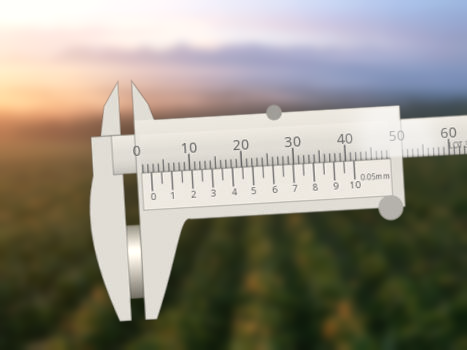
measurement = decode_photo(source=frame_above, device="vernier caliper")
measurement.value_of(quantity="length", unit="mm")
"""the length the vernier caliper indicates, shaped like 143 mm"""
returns 2.6 mm
